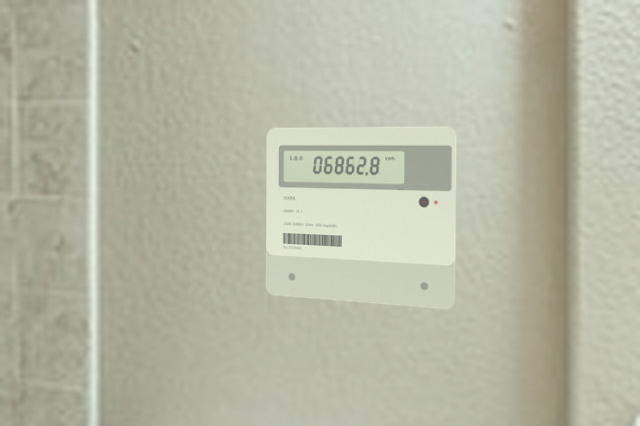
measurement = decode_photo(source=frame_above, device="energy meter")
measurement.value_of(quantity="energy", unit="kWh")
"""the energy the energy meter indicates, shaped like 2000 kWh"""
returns 6862.8 kWh
